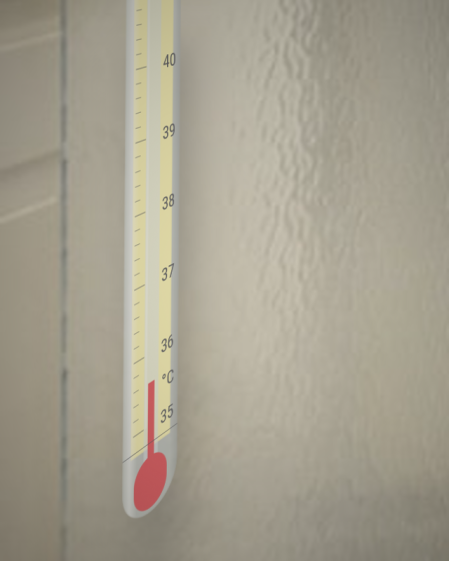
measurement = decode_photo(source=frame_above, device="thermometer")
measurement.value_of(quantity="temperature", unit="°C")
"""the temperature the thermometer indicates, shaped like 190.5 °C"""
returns 35.6 °C
